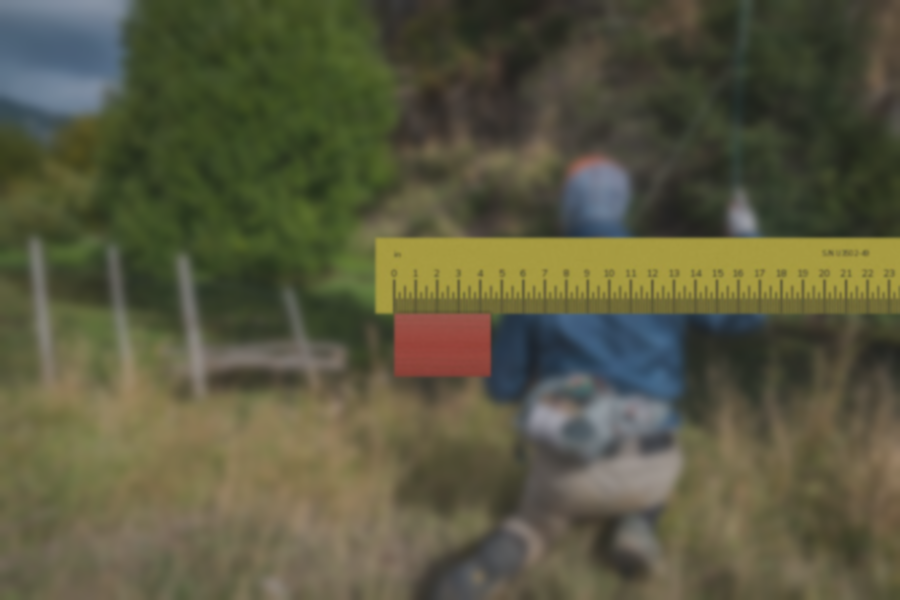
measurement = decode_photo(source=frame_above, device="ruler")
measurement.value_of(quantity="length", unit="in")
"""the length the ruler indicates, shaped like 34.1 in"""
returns 4.5 in
